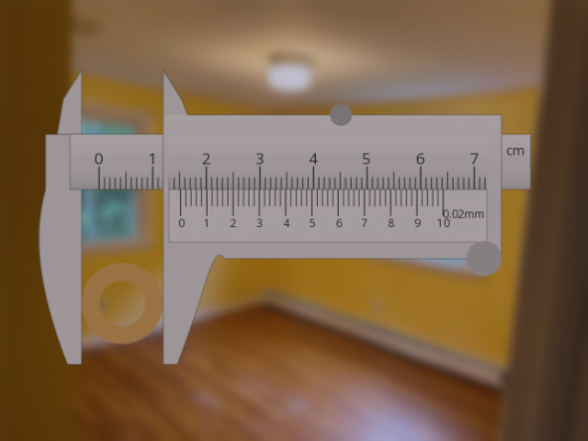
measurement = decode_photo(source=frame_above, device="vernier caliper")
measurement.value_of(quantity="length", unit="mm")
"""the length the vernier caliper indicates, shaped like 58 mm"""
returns 15.2 mm
